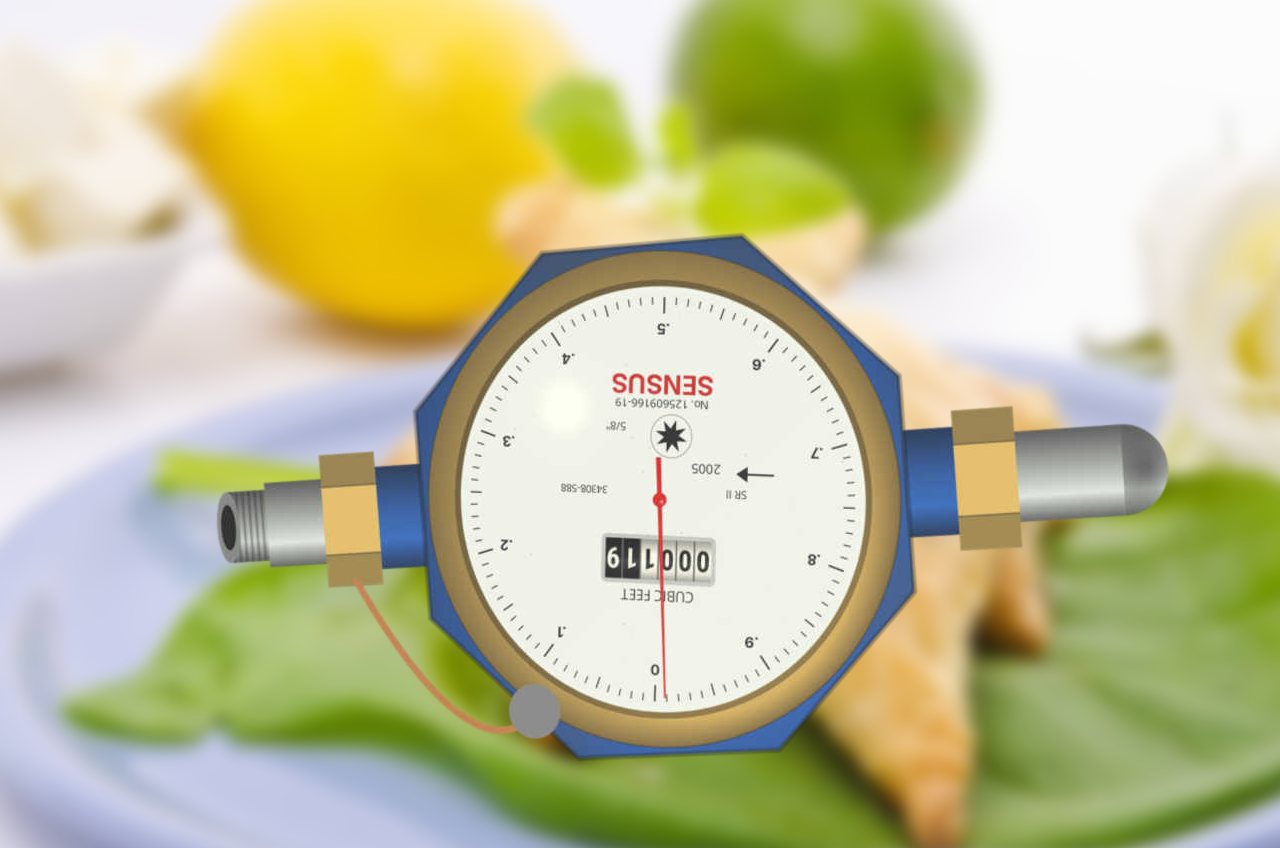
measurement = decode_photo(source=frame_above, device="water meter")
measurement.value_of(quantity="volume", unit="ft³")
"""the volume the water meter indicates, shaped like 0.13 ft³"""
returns 118.99 ft³
